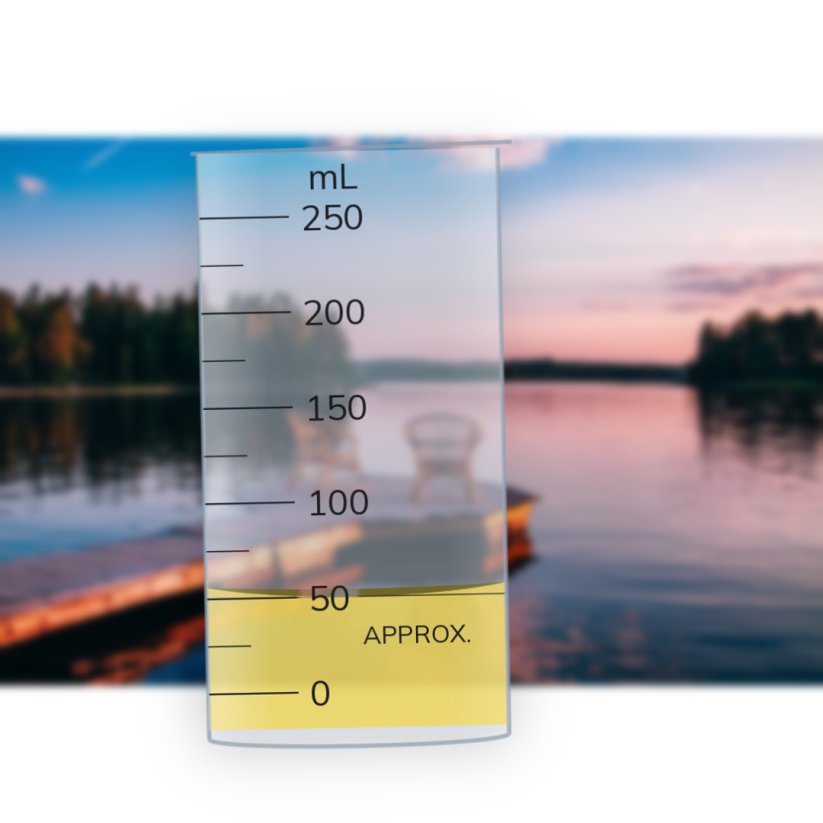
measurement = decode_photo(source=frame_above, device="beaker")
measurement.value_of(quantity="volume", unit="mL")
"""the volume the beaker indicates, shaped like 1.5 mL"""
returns 50 mL
